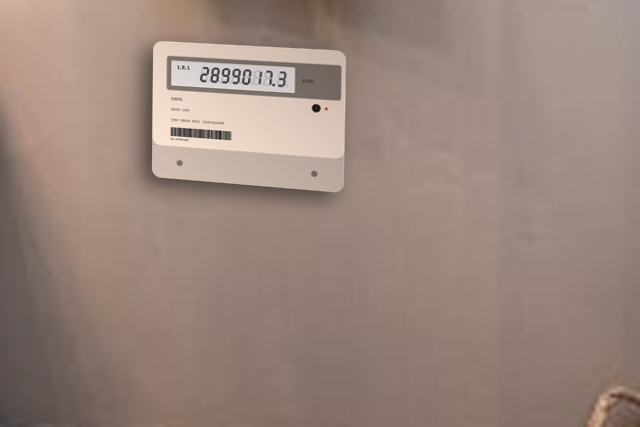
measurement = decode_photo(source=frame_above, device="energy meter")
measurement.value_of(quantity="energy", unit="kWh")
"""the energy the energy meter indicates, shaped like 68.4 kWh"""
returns 2899017.3 kWh
